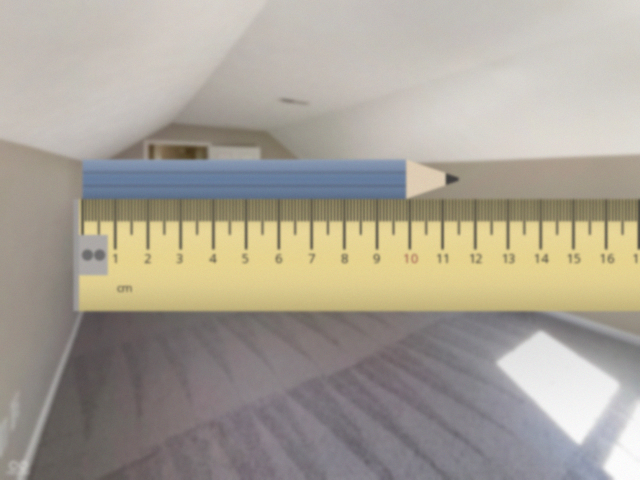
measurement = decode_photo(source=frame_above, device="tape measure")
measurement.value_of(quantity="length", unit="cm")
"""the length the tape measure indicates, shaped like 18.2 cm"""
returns 11.5 cm
